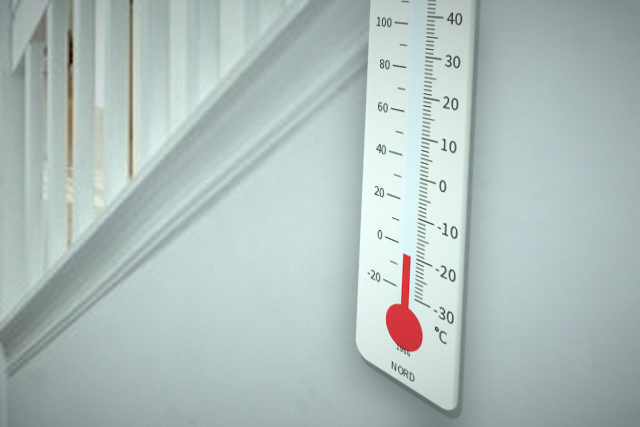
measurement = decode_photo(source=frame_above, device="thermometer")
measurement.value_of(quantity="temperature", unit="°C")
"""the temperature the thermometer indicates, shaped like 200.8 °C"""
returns -20 °C
